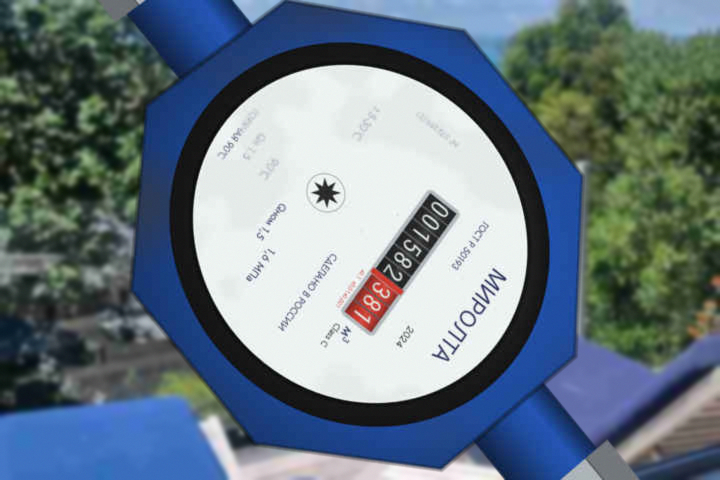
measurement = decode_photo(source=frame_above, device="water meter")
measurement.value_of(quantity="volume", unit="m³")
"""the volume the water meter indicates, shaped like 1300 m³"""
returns 1582.381 m³
